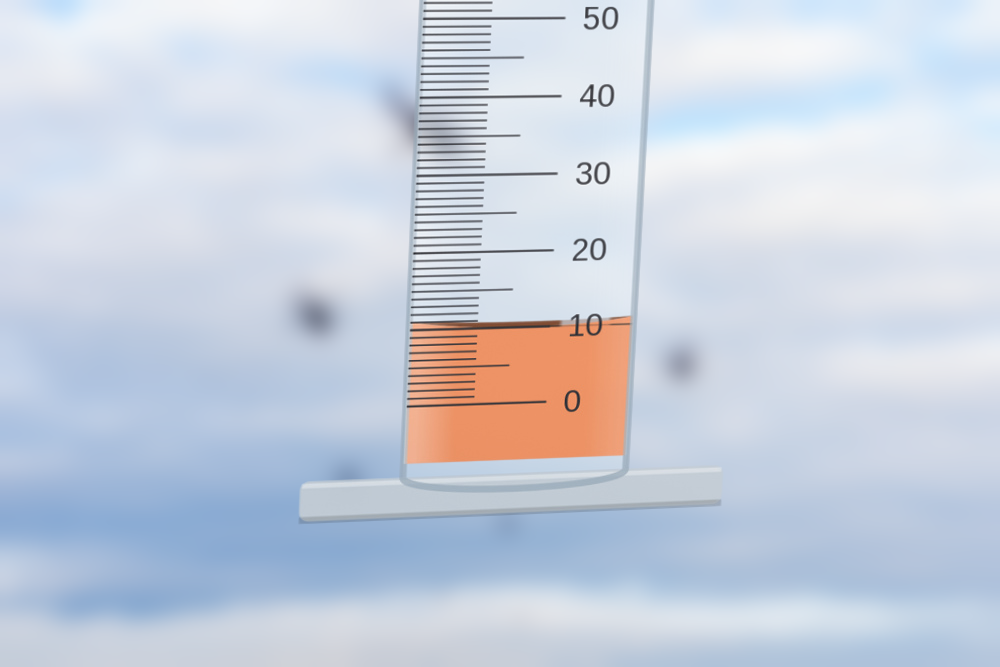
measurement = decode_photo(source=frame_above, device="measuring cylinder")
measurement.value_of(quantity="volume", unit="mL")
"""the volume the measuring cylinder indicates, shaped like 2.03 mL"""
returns 10 mL
